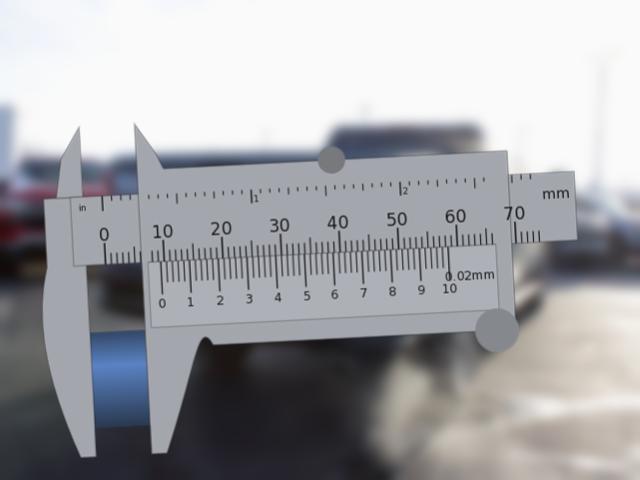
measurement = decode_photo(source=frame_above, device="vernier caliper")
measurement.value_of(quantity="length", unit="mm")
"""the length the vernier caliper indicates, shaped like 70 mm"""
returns 9.4 mm
